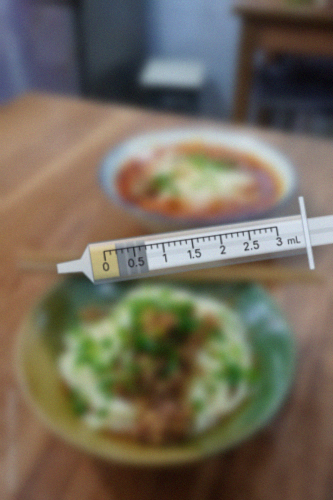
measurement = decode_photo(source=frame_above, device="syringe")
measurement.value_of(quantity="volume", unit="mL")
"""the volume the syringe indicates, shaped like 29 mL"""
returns 0.2 mL
